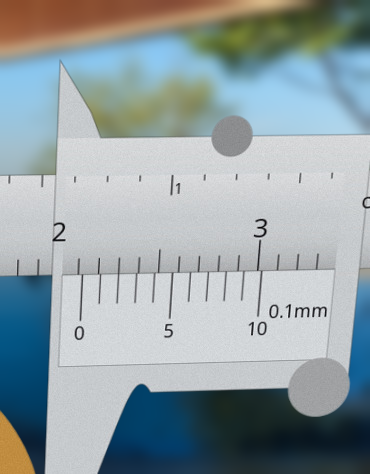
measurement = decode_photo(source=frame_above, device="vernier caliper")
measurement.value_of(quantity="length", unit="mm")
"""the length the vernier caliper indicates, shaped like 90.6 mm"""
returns 21.2 mm
